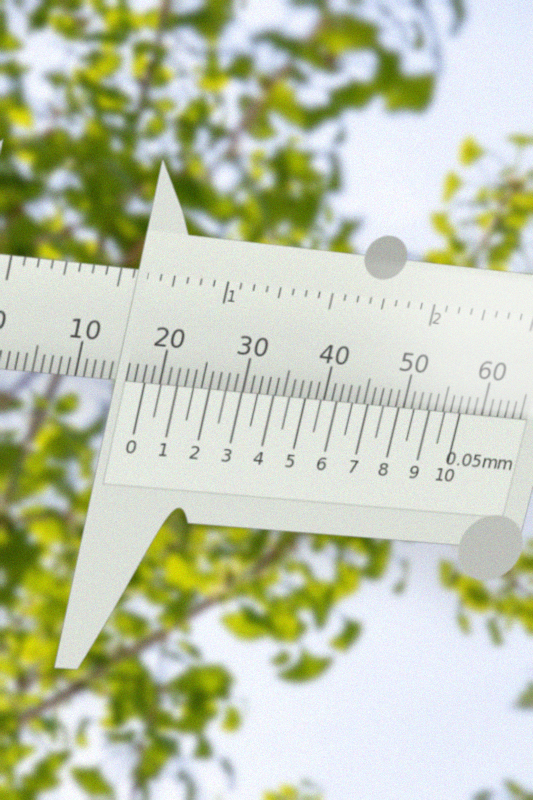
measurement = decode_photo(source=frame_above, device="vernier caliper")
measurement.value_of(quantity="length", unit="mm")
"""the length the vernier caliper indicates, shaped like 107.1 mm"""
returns 18.2 mm
